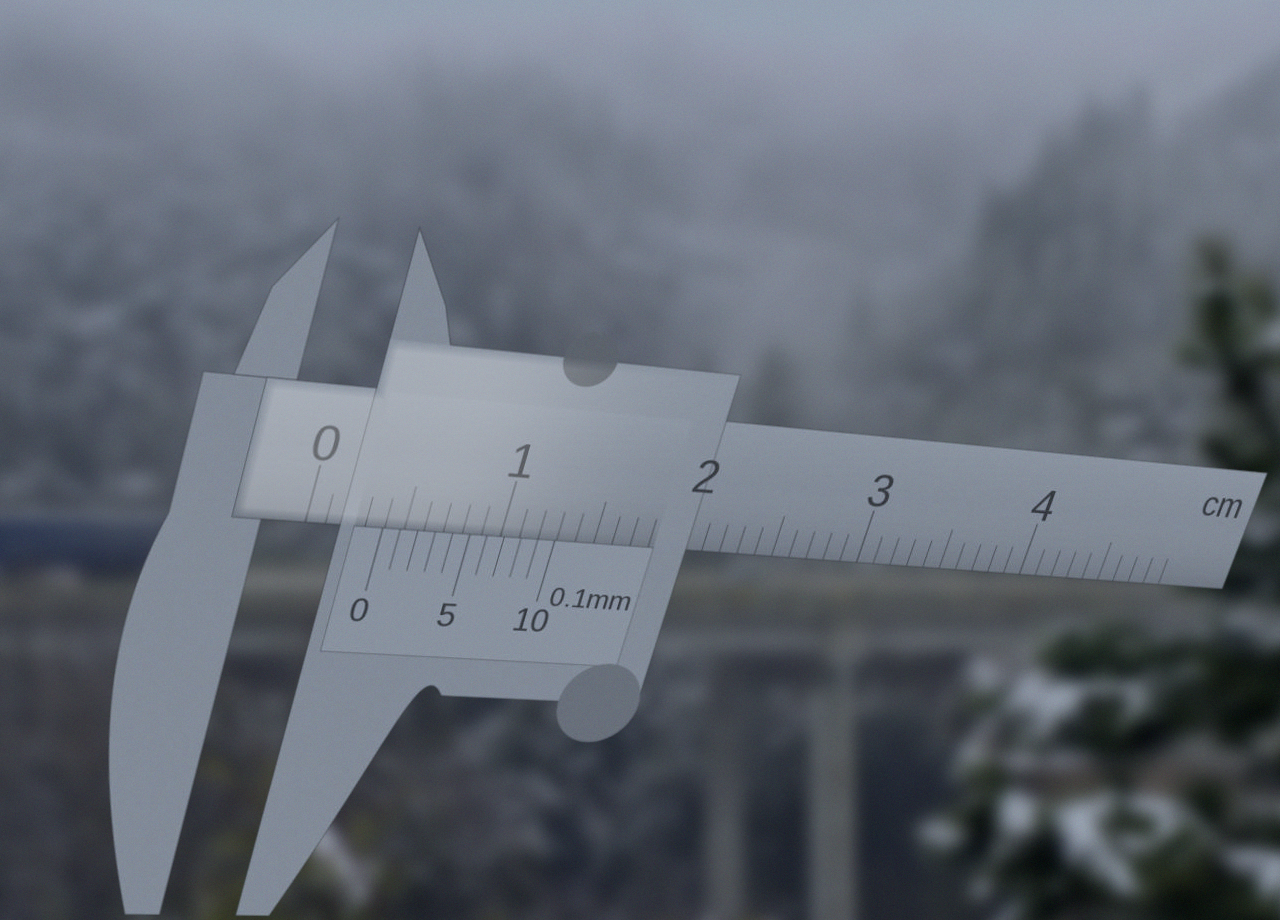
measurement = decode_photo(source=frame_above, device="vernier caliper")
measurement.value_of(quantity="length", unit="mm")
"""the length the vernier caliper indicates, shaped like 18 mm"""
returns 3.9 mm
